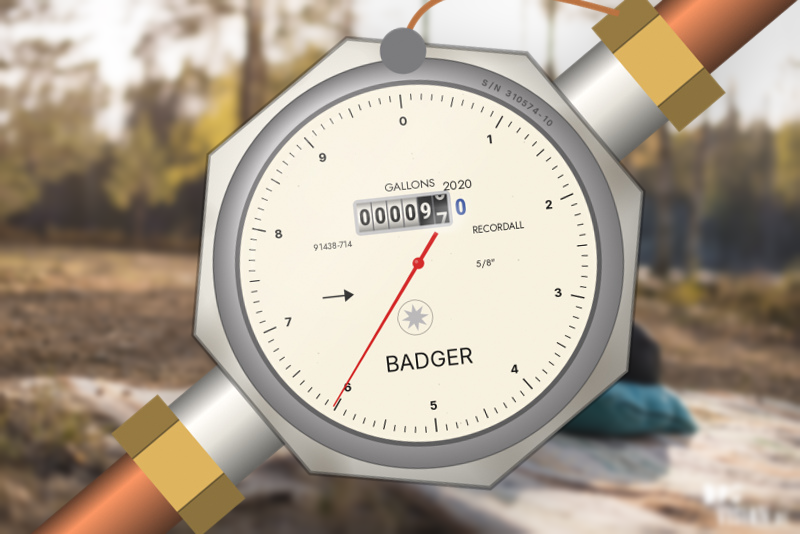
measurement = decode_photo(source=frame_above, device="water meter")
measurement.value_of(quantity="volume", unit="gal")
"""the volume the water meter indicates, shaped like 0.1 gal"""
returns 966.0 gal
